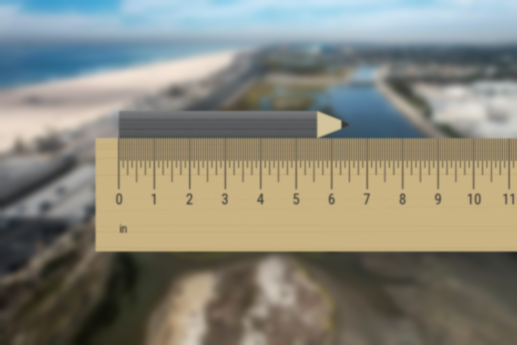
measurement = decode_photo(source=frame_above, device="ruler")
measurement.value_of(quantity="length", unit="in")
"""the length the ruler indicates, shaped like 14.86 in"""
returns 6.5 in
